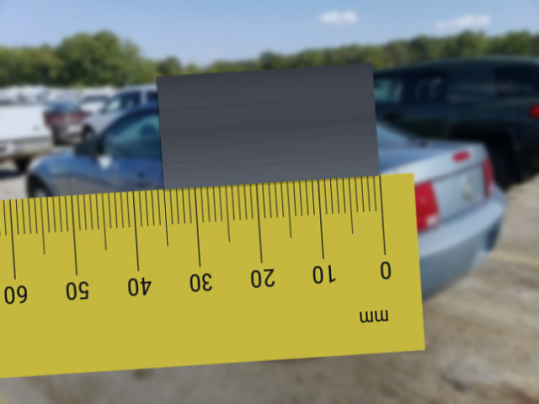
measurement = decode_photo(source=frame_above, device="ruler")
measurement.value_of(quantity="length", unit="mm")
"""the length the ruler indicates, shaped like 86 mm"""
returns 35 mm
